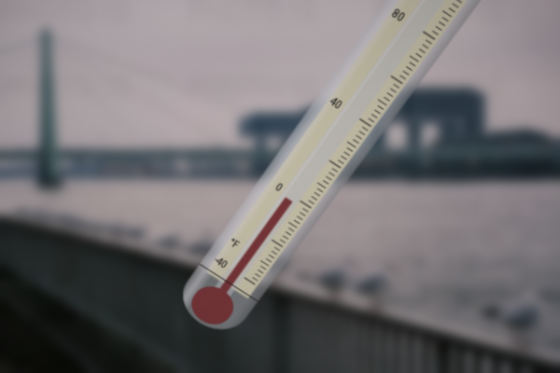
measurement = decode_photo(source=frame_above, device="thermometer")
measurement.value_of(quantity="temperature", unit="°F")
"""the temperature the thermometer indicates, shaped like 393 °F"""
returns -2 °F
